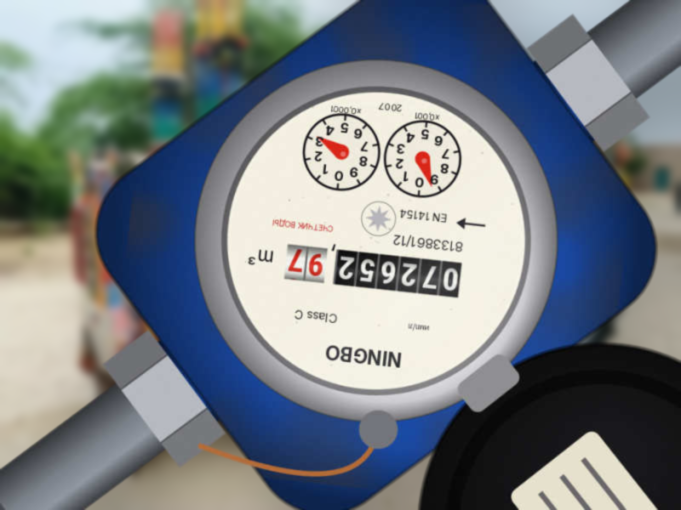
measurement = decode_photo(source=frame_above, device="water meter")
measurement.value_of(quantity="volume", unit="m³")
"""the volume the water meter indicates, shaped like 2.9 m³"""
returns 72652.9693 m³
